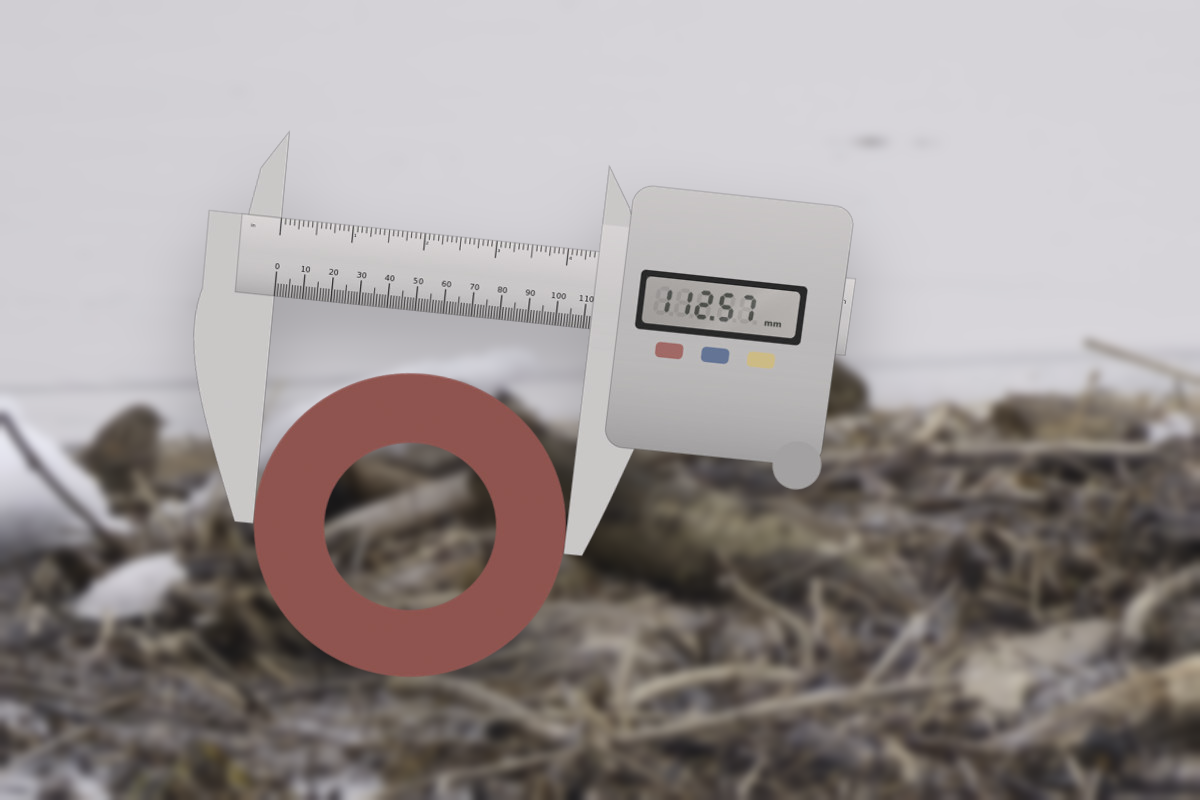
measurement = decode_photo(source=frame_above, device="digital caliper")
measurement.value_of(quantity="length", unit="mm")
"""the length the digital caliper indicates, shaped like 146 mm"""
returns 112.57 mm
